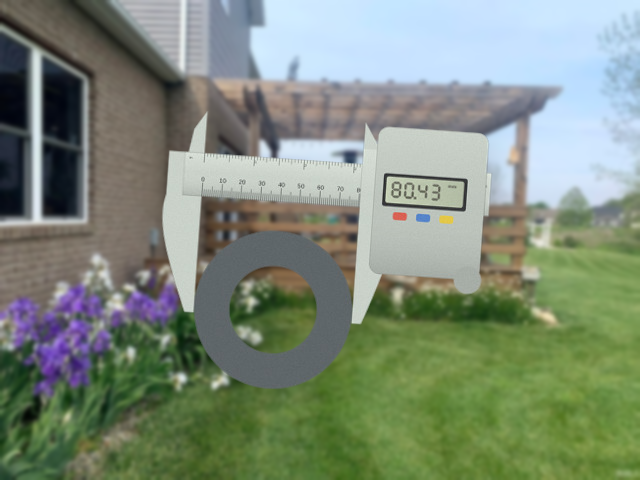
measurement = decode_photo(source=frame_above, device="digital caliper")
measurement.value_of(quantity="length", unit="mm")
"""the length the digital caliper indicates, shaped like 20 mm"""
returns 80.43 mm
